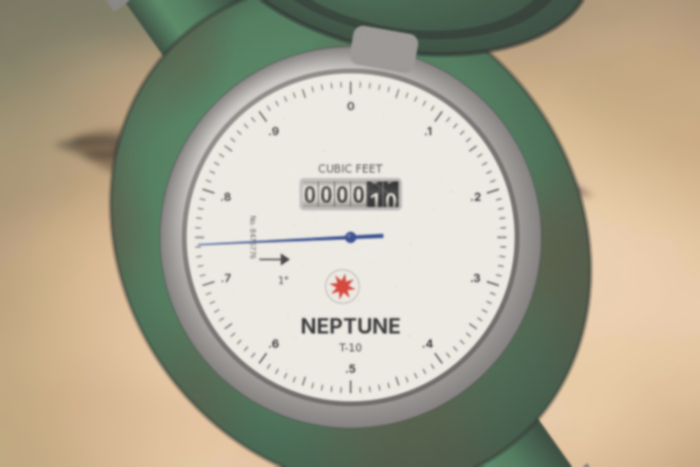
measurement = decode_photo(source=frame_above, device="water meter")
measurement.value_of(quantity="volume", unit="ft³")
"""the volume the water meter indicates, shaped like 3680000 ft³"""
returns 9.74 ft³
